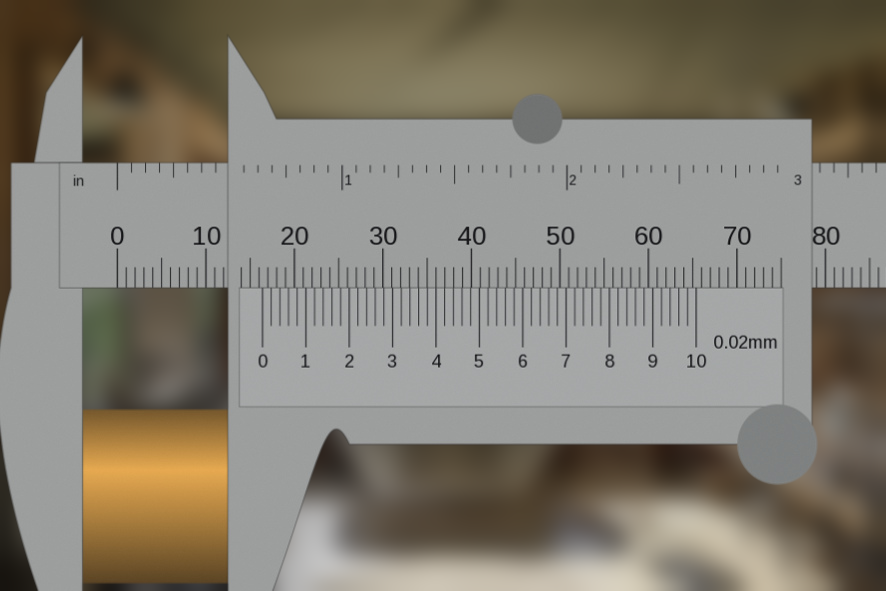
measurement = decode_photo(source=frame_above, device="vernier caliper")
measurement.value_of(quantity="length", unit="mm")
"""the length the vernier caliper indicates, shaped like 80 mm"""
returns 16.4 mm
